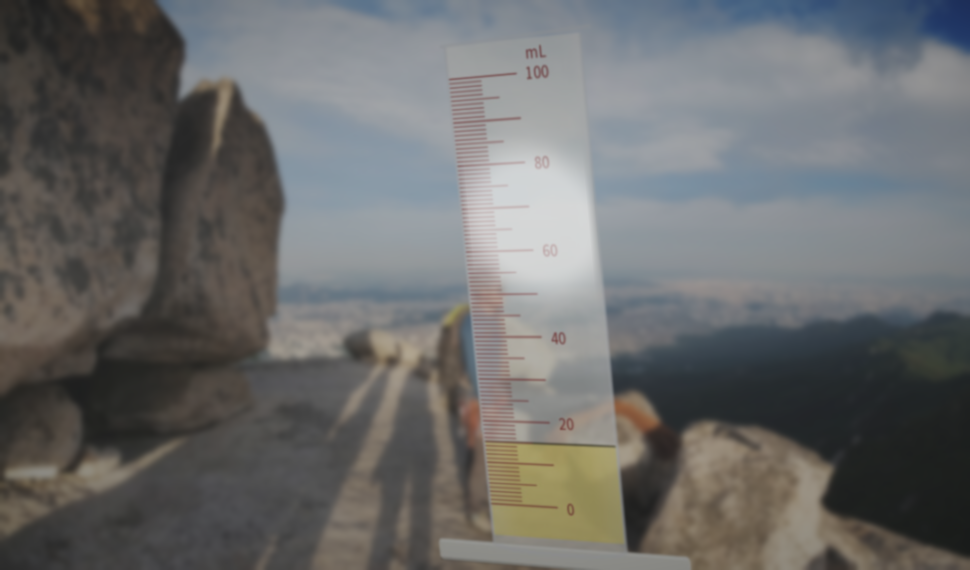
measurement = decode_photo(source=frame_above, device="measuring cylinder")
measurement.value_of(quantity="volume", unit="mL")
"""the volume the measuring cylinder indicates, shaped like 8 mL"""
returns 15 mL
